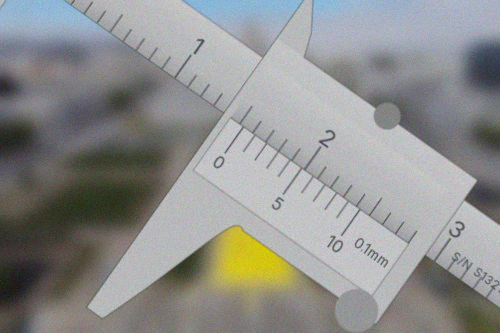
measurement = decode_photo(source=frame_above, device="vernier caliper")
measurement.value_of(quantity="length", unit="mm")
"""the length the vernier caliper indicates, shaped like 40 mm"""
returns 15.3 mm
